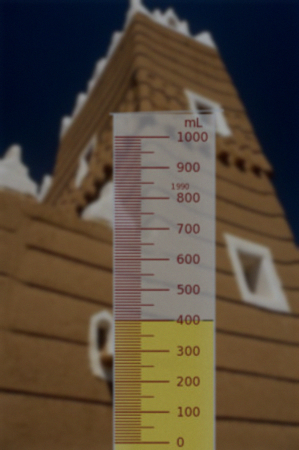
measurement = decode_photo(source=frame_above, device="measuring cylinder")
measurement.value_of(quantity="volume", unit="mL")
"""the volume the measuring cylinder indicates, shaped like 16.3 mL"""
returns 400 mL
